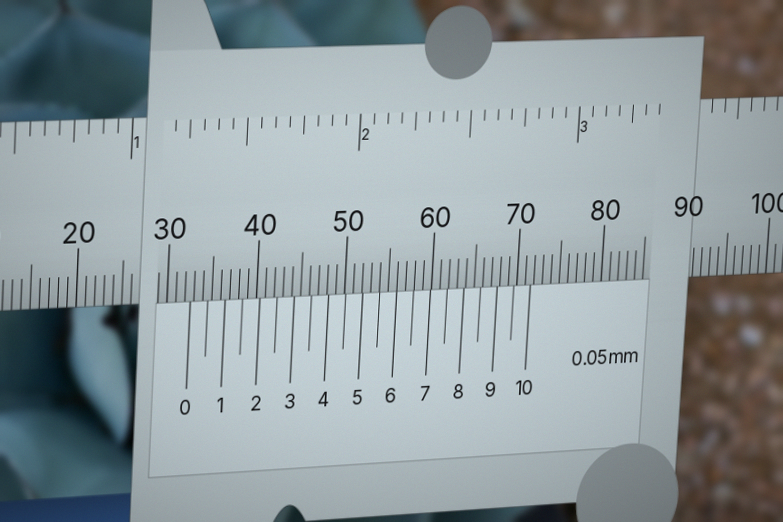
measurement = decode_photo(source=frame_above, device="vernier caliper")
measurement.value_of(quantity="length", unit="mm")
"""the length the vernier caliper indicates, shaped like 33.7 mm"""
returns 32.6 mm
